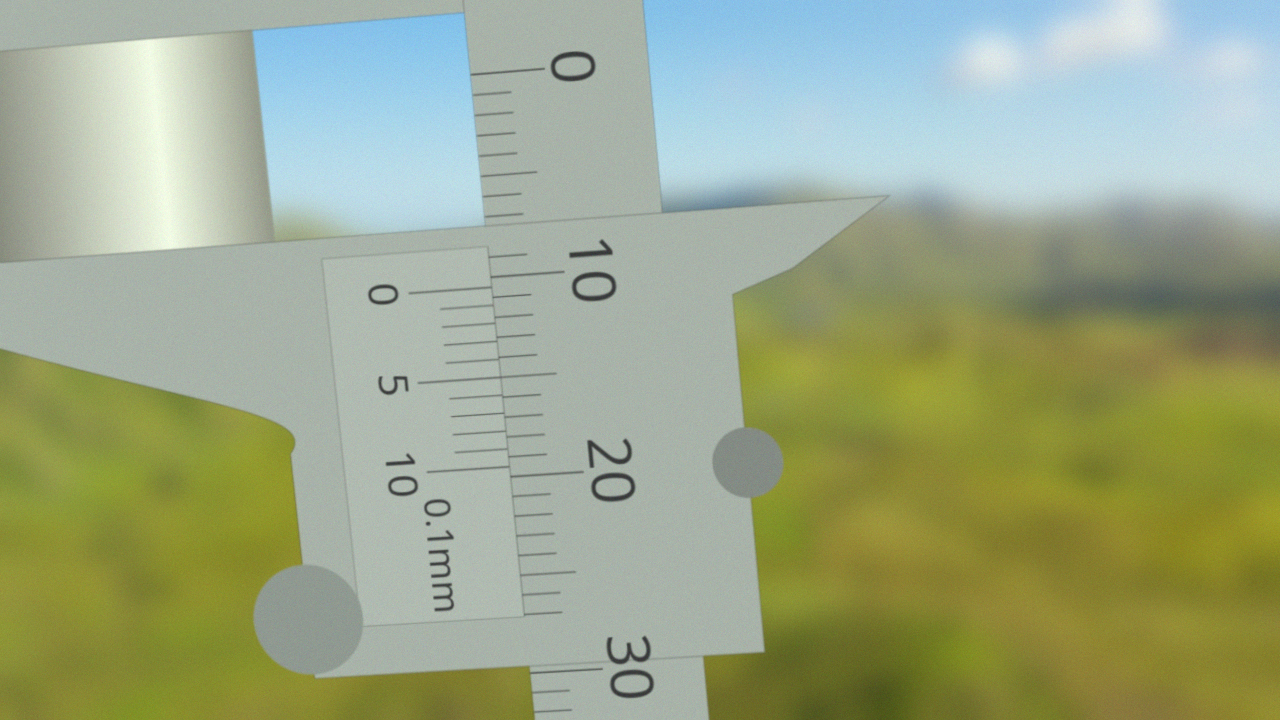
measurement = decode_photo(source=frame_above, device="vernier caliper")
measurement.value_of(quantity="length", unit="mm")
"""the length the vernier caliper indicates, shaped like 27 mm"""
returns 10.5 mm
